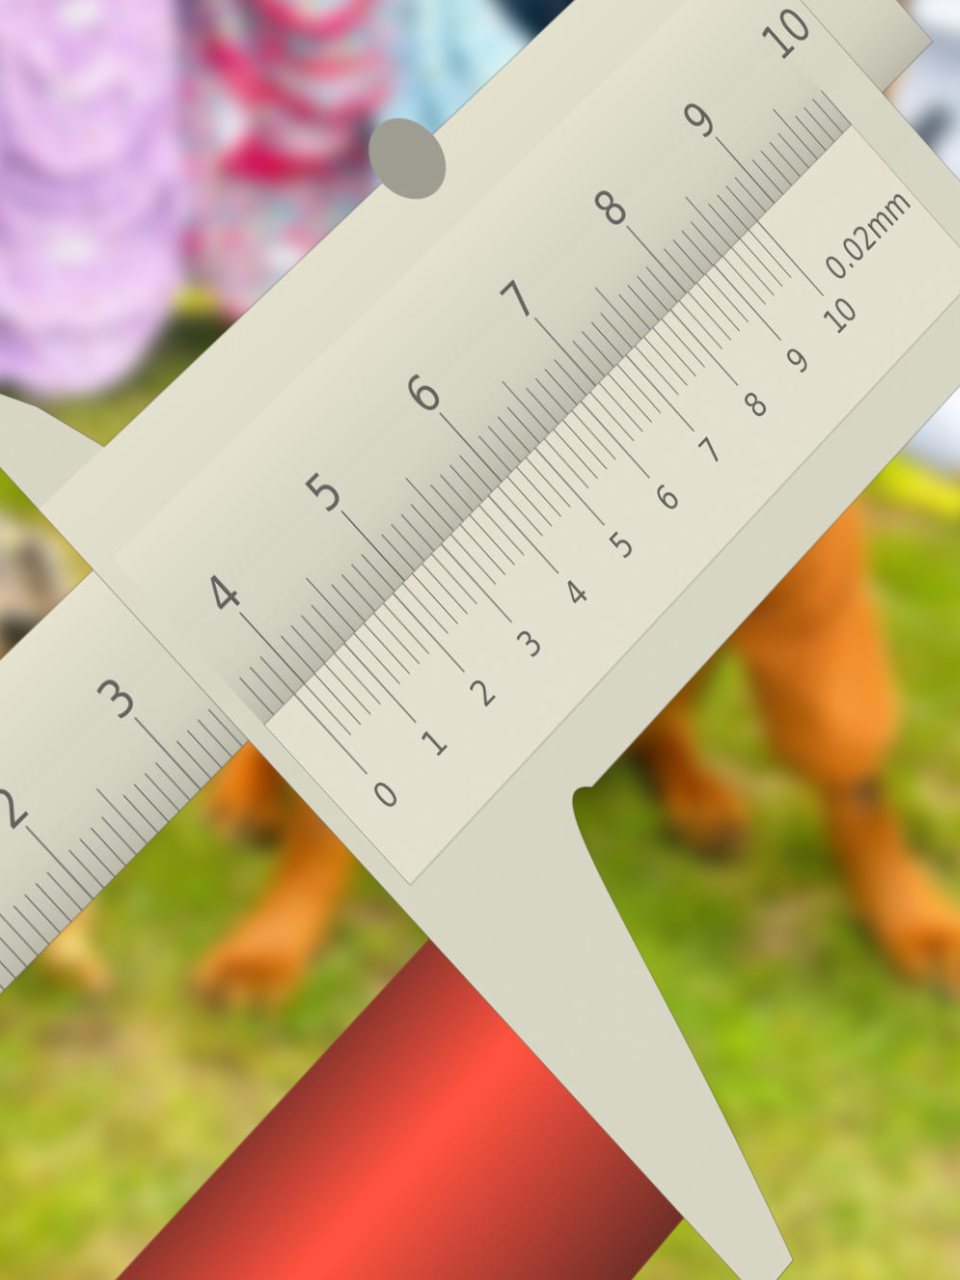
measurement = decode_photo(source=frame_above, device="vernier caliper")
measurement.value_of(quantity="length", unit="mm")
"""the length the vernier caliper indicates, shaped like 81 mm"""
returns 39.0 mm
